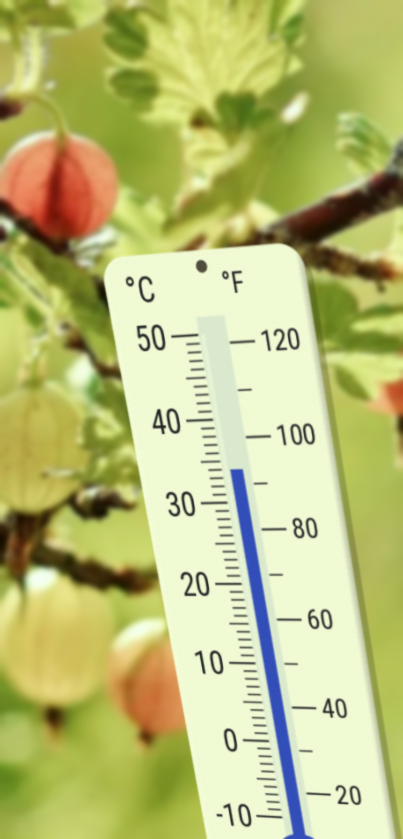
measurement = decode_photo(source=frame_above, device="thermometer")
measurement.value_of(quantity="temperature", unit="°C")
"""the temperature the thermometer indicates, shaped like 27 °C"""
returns 34 °C
